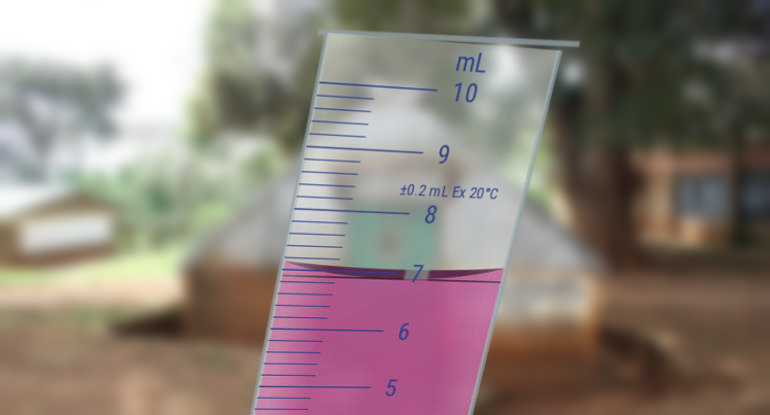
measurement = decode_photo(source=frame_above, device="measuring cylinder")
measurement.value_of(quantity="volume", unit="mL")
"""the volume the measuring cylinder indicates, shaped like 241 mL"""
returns 6.9 mL
